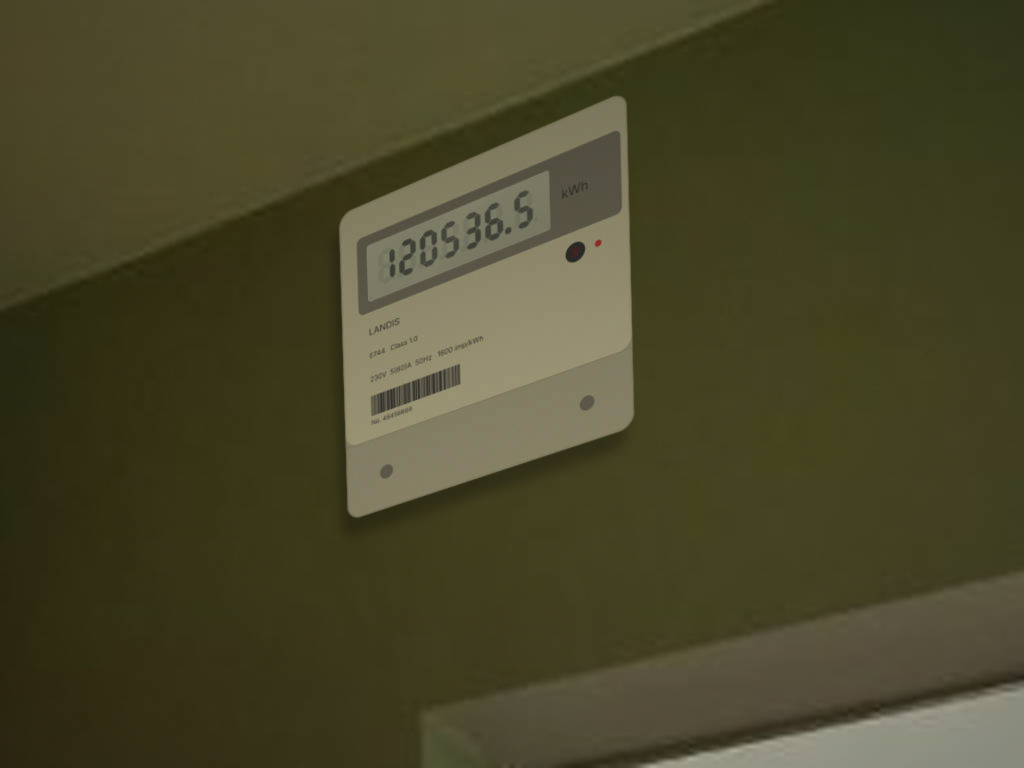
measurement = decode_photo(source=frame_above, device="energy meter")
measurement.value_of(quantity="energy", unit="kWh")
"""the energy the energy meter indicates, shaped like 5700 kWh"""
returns 120536.5 kWh
